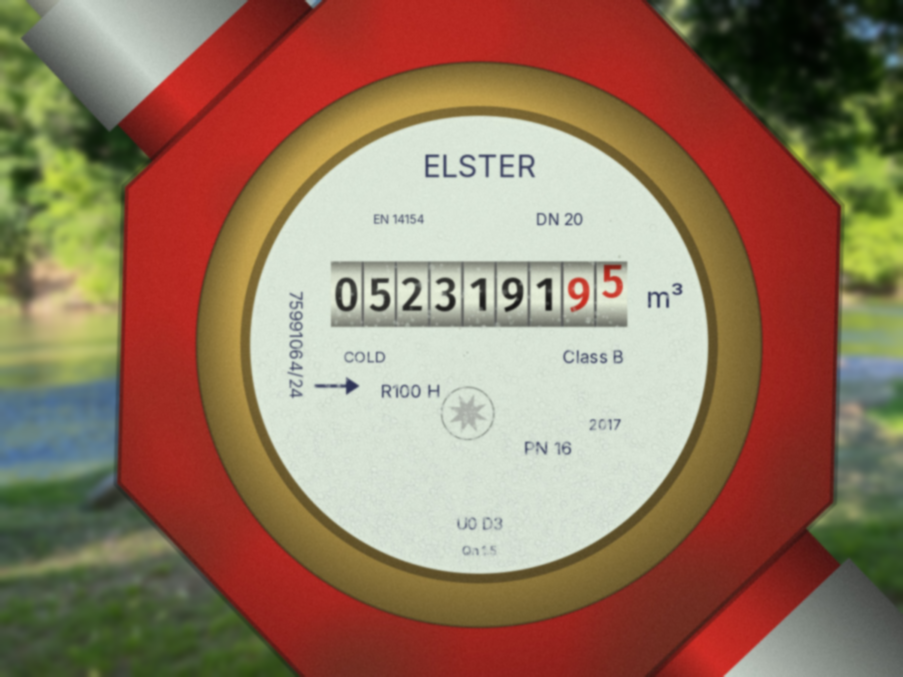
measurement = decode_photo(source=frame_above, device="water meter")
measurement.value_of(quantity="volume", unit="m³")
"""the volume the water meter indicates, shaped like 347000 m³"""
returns 523191.95 m³
